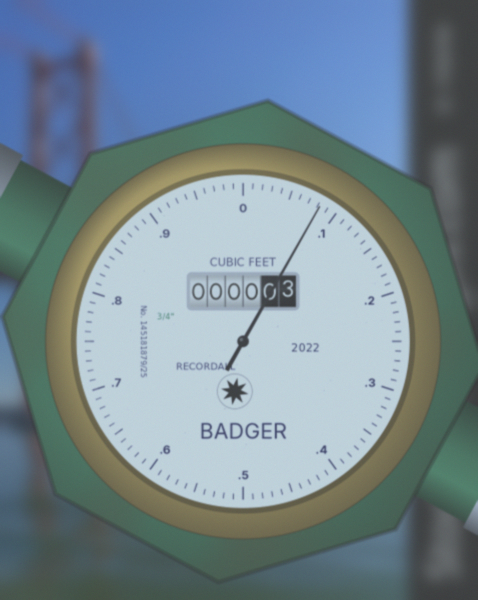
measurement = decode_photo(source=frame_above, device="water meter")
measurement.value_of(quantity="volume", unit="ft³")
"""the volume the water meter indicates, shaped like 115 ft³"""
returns 3.08 ft³
